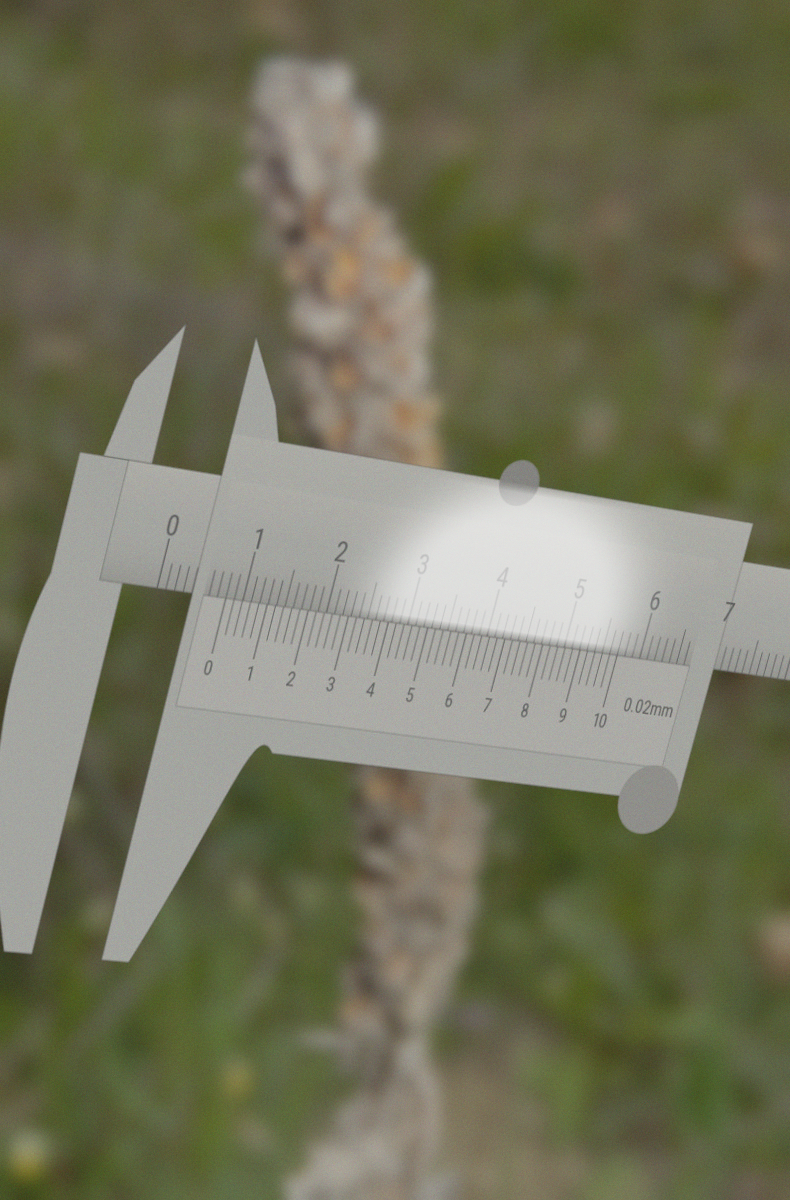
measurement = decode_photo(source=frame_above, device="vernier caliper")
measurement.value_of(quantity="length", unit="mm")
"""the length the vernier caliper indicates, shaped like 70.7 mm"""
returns 8.0 mm
